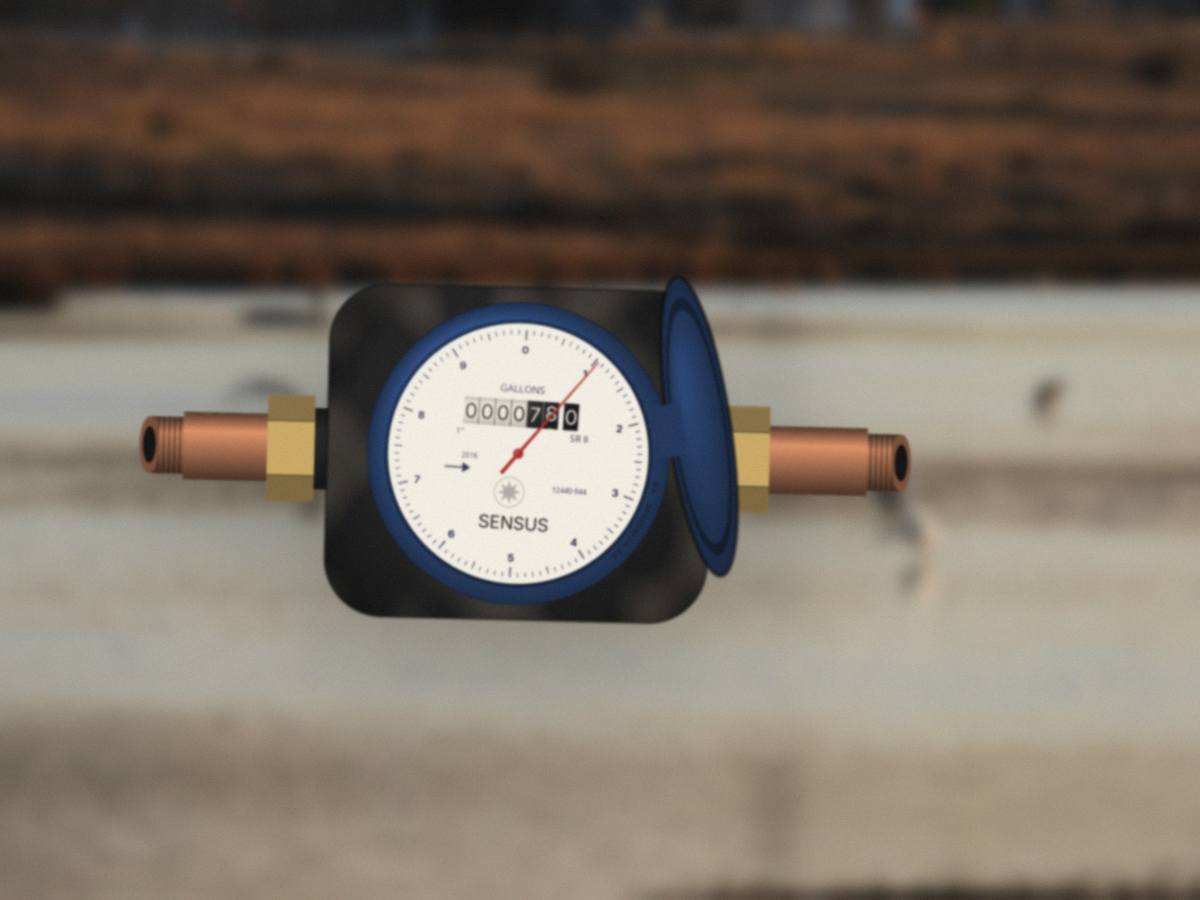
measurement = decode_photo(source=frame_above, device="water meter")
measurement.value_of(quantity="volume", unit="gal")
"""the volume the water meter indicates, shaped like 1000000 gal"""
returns 781.0 gal
